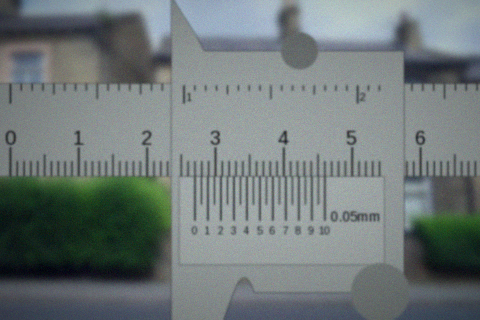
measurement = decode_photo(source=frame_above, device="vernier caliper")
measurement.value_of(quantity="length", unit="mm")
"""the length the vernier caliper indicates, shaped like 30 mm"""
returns 27.0 mm
